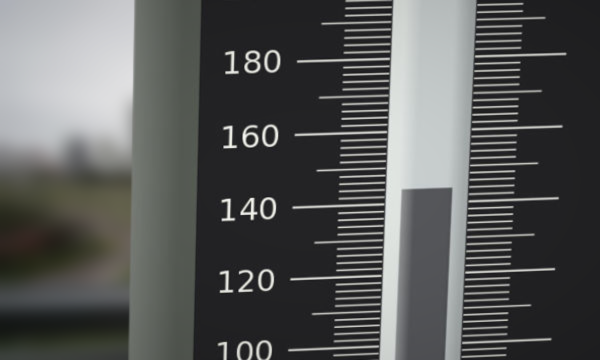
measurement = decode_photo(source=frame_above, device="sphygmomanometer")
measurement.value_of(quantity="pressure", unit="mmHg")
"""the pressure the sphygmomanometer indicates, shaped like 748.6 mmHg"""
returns 144 mmHg
